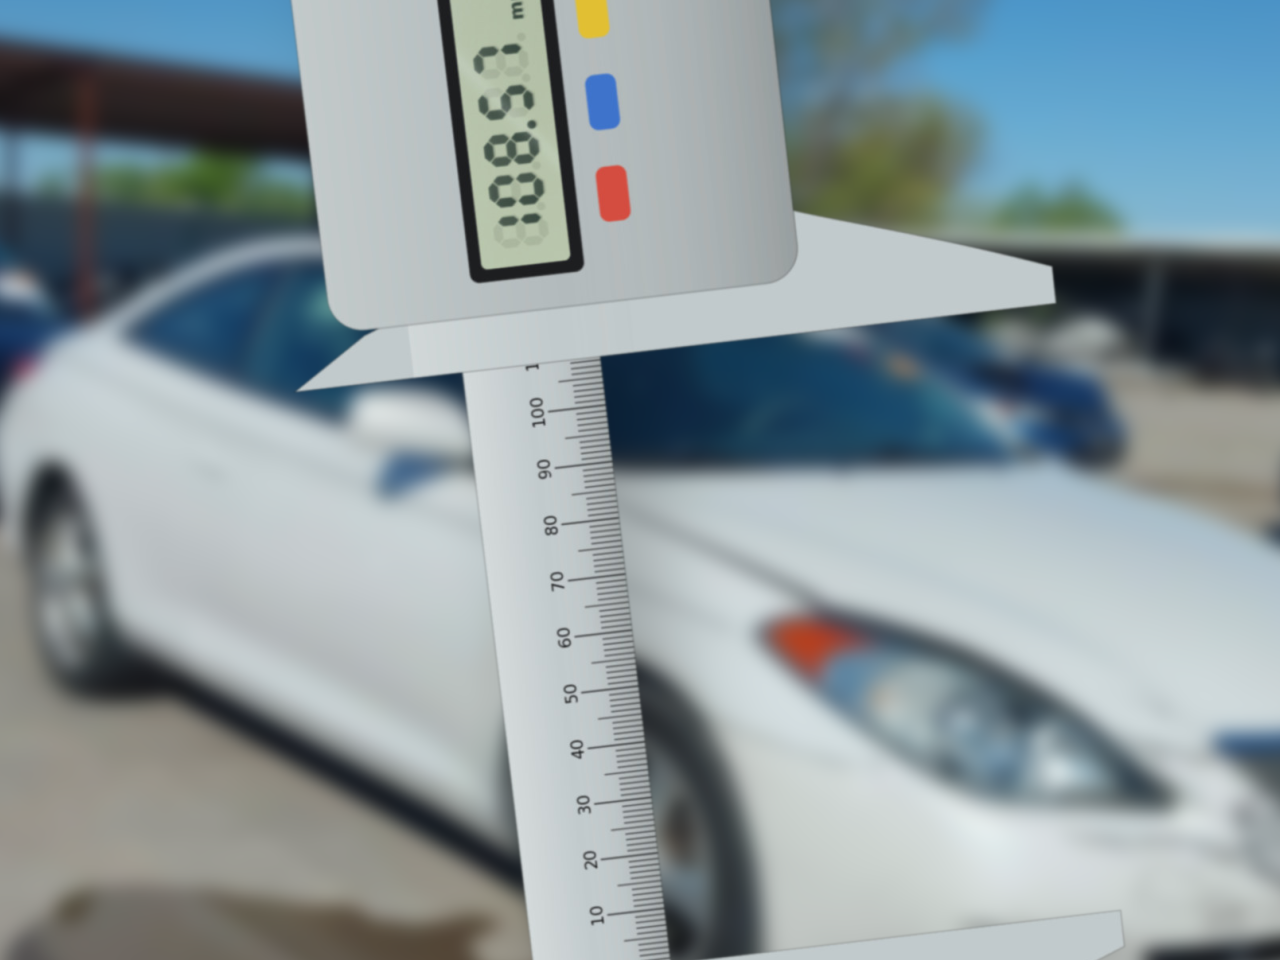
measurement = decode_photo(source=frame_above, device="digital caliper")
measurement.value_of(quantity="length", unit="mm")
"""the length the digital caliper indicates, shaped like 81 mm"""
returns 108.57 mm
